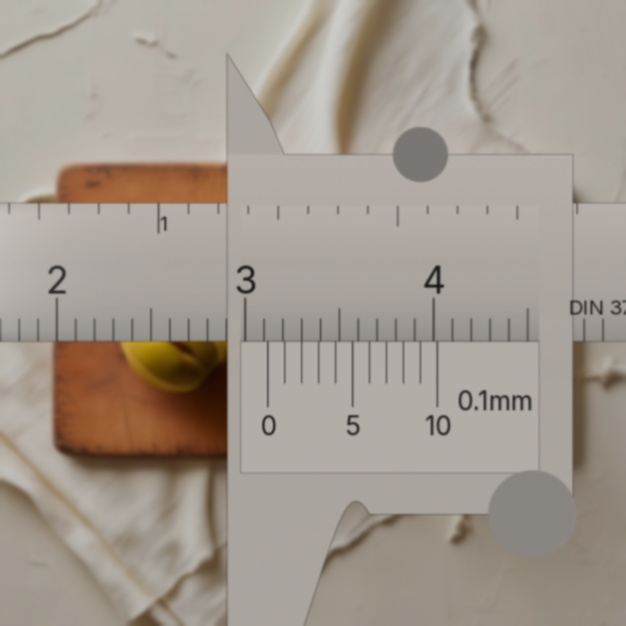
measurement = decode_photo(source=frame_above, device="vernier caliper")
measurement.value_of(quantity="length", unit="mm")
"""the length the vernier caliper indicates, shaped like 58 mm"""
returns 31.2 mm
